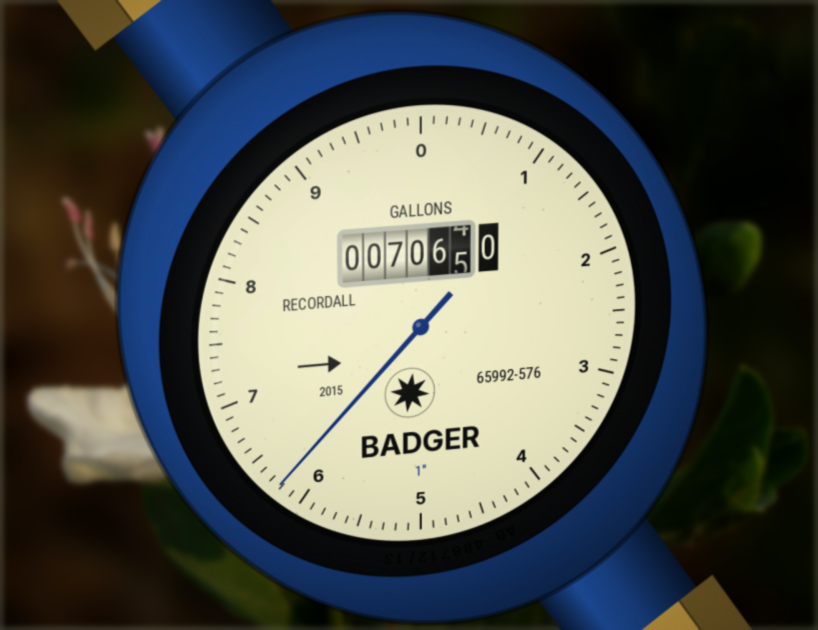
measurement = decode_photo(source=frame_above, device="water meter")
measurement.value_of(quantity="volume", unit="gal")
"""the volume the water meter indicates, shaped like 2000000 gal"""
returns 70646.2 gal
